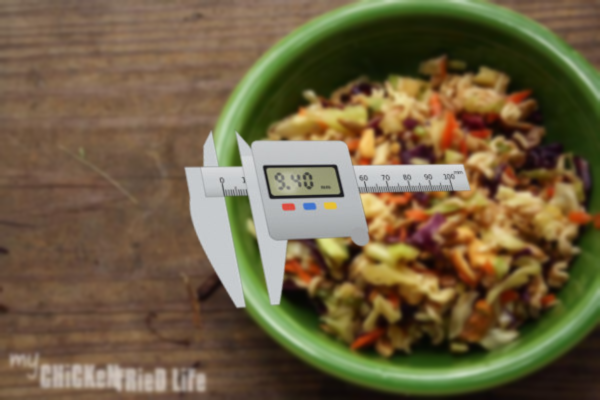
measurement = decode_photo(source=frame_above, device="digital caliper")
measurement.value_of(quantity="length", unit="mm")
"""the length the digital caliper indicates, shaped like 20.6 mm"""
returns 9.40 mm
